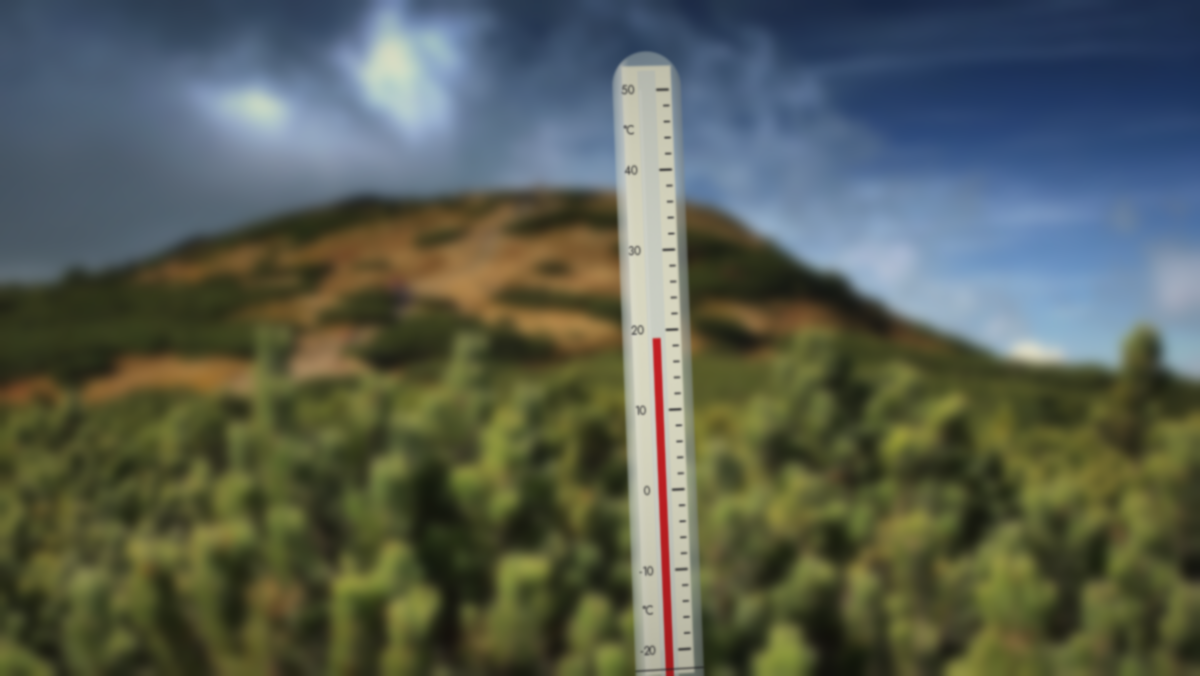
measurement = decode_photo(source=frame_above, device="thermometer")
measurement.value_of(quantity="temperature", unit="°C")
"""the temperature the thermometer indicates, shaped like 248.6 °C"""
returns 19 °C
